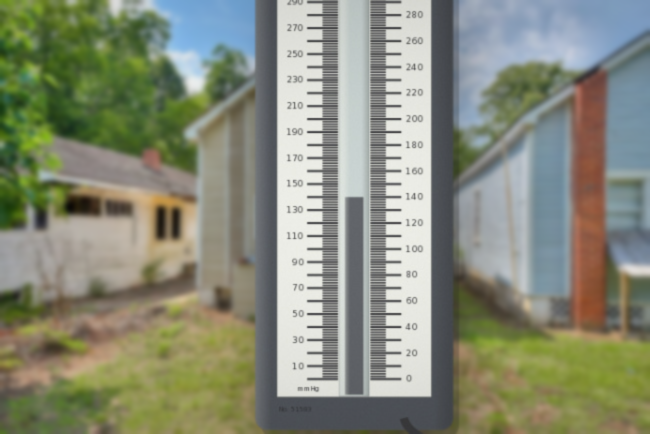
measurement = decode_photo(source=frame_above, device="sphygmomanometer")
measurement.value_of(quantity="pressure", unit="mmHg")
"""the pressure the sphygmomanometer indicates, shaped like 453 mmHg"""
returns 140 mmHg
